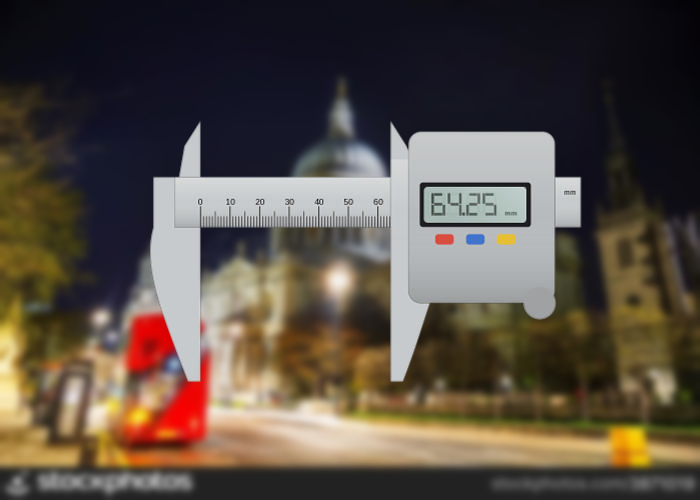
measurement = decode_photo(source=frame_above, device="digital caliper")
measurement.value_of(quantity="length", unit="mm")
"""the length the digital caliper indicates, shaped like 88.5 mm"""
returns 64.25 mm
